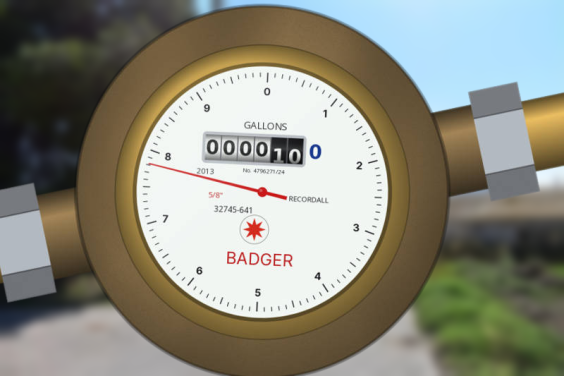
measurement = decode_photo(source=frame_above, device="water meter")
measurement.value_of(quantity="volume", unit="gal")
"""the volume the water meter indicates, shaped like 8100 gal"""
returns 97.8 gal
